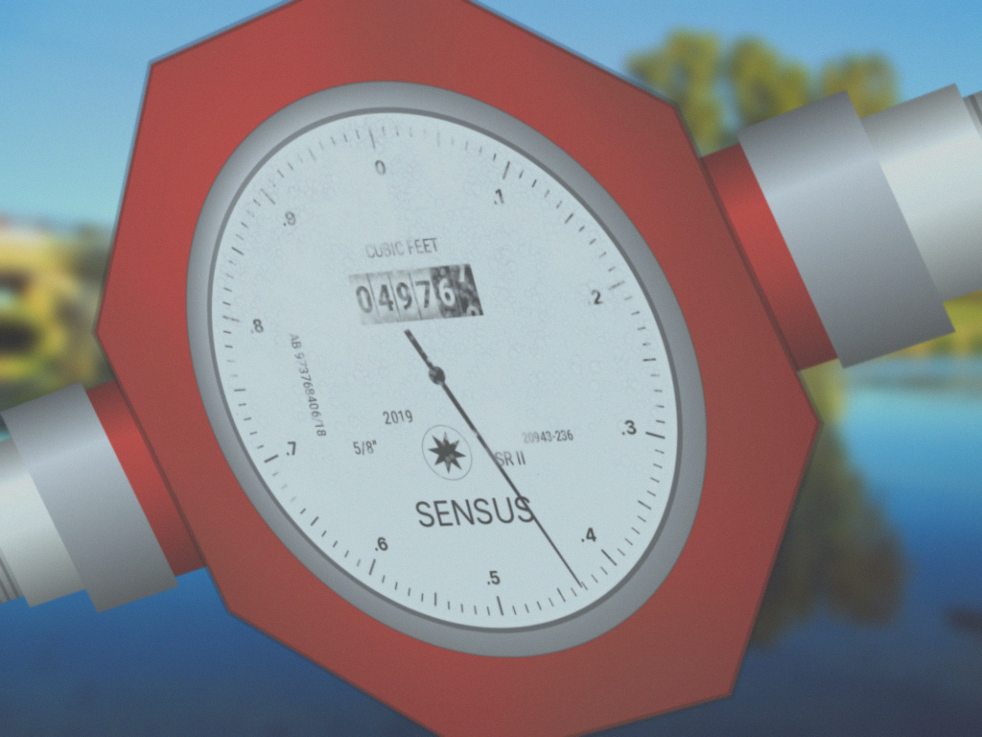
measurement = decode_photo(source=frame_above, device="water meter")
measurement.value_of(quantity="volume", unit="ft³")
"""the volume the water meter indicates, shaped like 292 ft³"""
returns 49767.43 ft³
